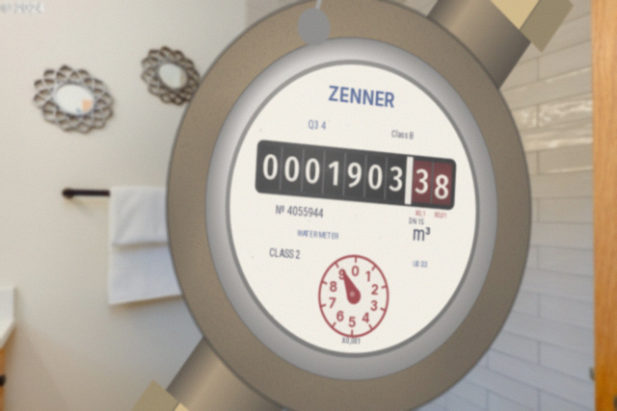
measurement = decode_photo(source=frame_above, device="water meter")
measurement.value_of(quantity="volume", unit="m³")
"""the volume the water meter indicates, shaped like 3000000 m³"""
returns 1903.379 m³
